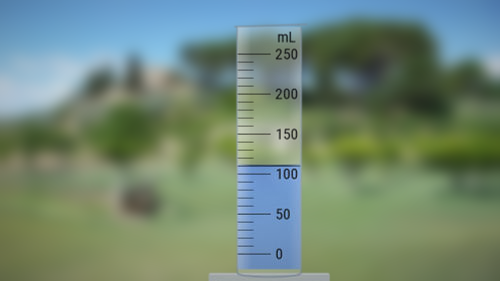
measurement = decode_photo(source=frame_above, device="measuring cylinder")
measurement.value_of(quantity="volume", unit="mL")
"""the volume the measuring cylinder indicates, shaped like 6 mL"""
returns 110 mL
